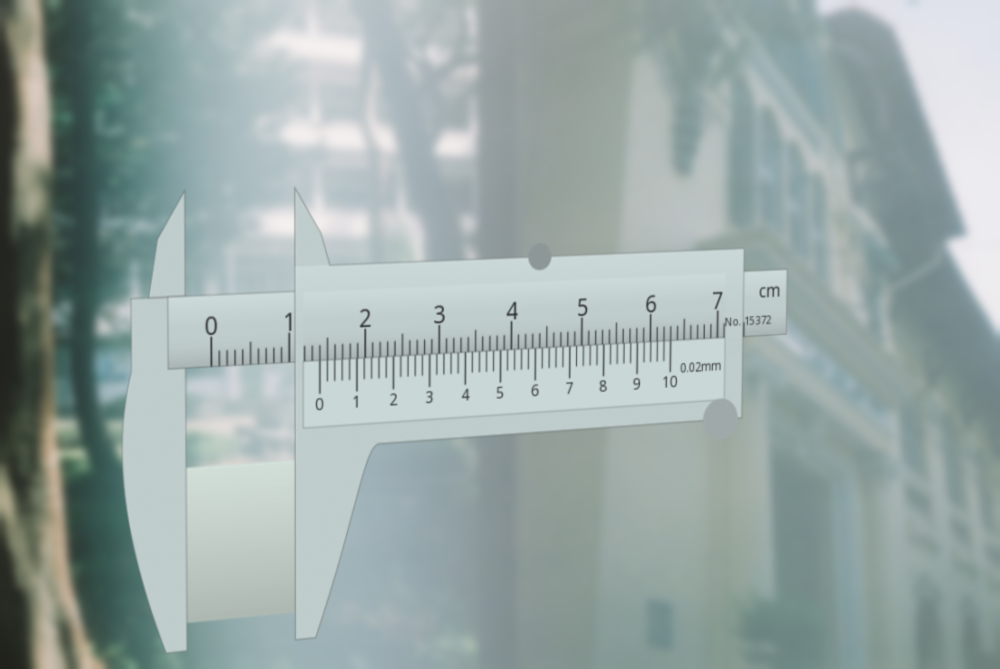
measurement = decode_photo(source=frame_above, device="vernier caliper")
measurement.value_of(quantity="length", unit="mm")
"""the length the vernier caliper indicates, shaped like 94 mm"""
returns 14.0 mm
